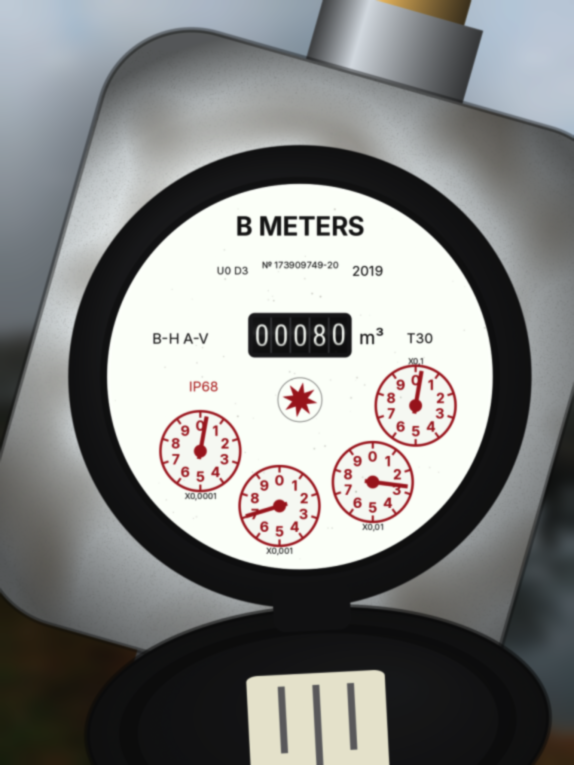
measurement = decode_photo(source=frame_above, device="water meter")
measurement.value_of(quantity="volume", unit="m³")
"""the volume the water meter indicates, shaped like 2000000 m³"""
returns 80.0270 m³
